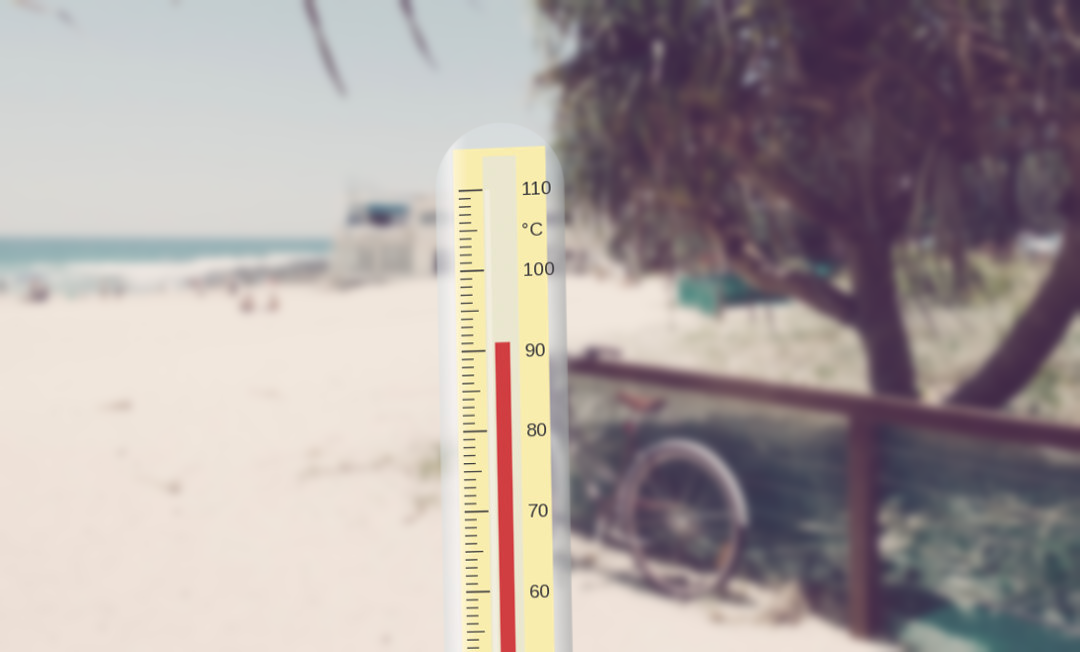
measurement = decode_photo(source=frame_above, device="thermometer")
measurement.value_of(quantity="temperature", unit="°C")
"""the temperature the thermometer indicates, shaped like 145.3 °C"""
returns 91 °C
